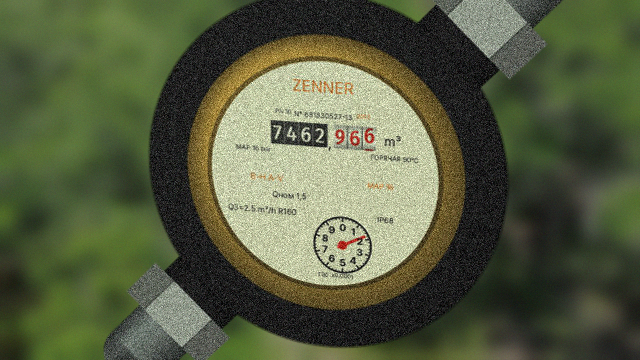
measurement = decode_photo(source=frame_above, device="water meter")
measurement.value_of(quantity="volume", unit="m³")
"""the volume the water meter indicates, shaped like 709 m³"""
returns 7462.9661 m³
